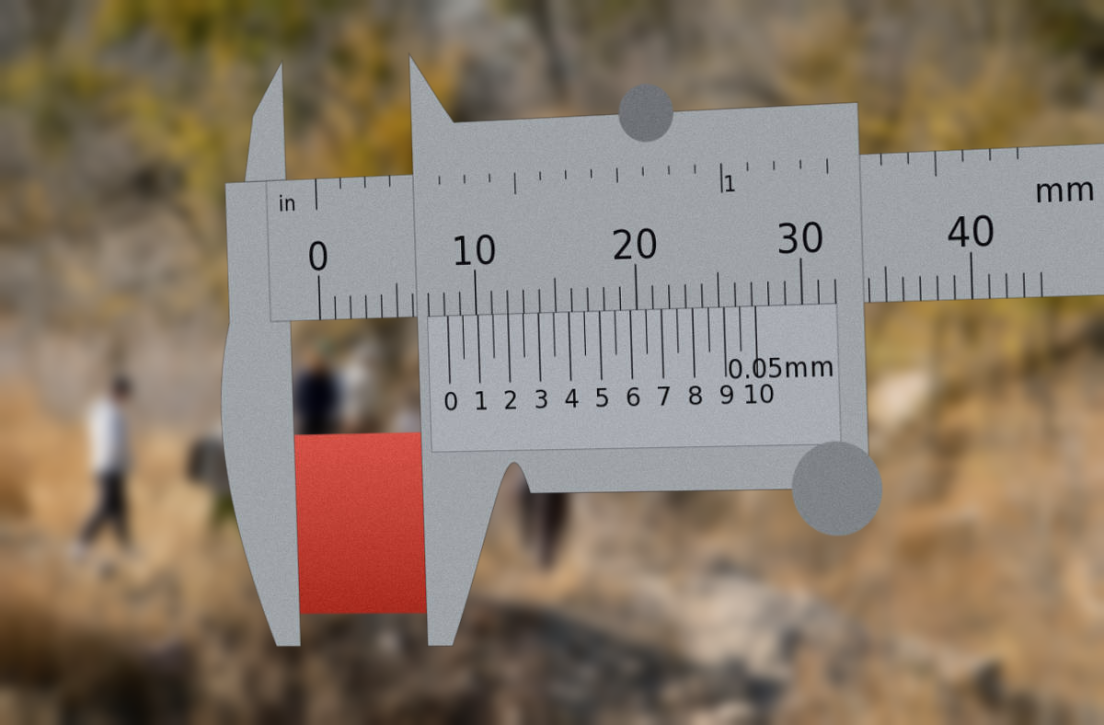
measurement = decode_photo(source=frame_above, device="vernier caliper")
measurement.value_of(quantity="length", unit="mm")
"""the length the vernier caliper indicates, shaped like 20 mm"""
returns 8.2 mm
